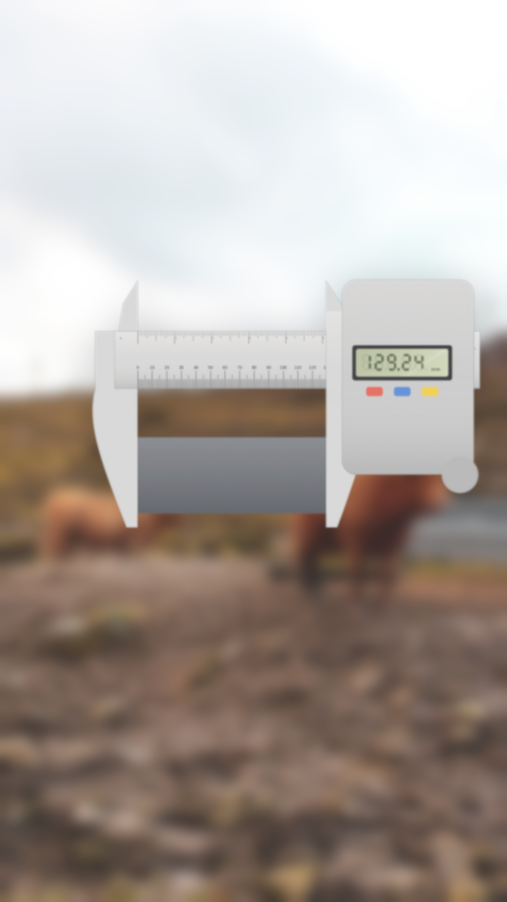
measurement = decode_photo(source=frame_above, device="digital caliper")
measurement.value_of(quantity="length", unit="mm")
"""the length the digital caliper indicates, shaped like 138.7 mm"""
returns 129.24 mm
